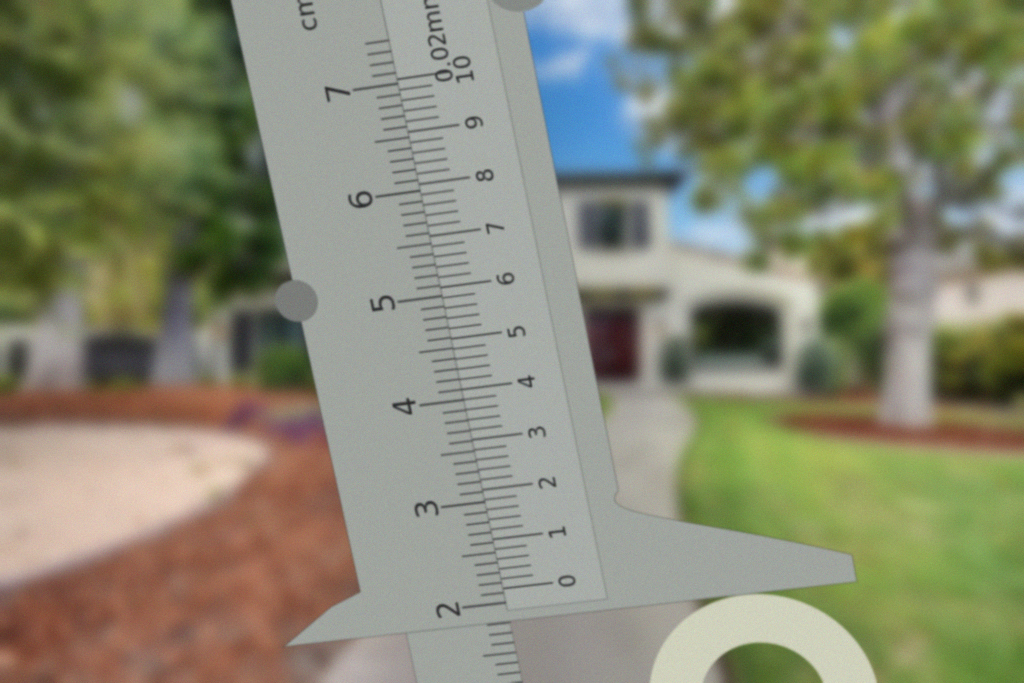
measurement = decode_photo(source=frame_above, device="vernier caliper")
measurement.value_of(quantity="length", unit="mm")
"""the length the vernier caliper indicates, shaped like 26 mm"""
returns 21.4 mm
